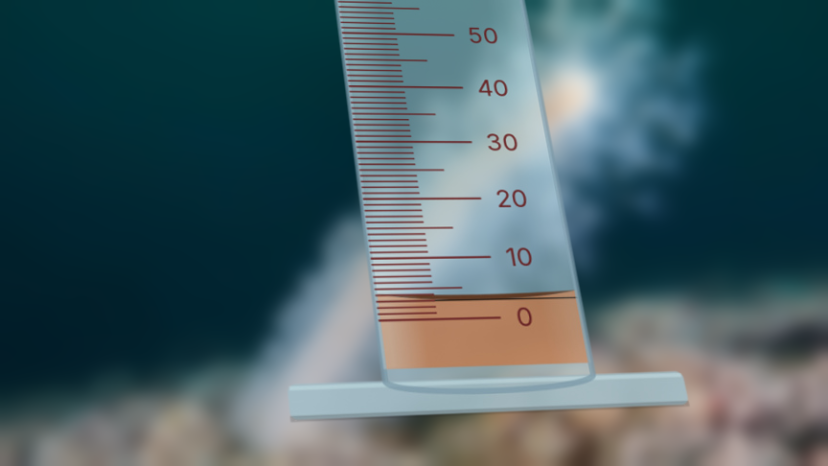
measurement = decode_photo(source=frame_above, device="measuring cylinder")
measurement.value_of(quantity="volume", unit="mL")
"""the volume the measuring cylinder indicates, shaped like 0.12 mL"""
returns 3 mL
